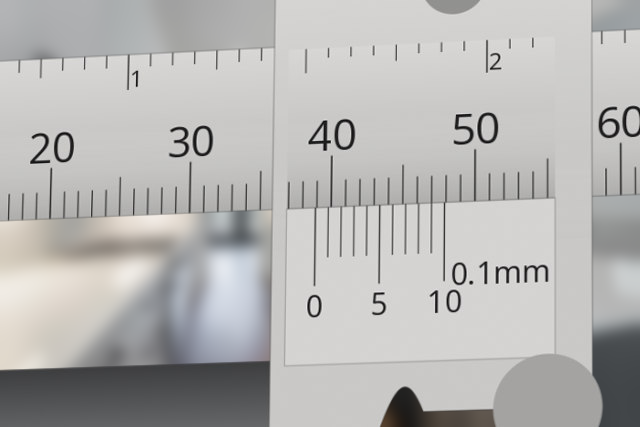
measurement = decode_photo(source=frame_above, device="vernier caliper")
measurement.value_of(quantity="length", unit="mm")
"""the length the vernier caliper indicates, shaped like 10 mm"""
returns 38.9 mm
